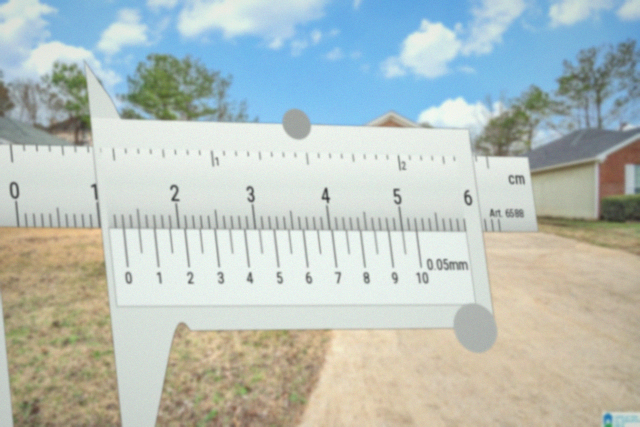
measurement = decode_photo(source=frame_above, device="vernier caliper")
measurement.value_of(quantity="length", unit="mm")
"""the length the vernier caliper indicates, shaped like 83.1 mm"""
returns 13.0 mm
